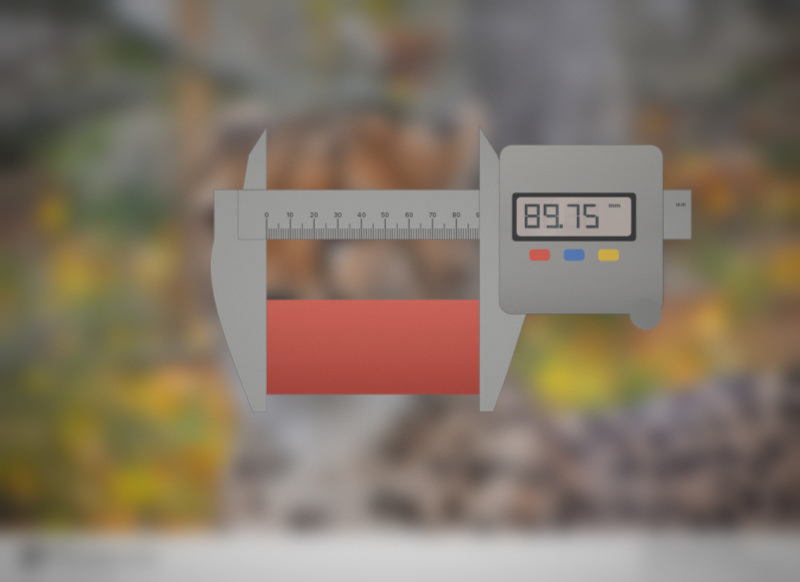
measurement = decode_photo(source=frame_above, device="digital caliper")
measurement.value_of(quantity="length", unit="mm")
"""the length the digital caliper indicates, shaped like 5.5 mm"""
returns 89.75 mm
